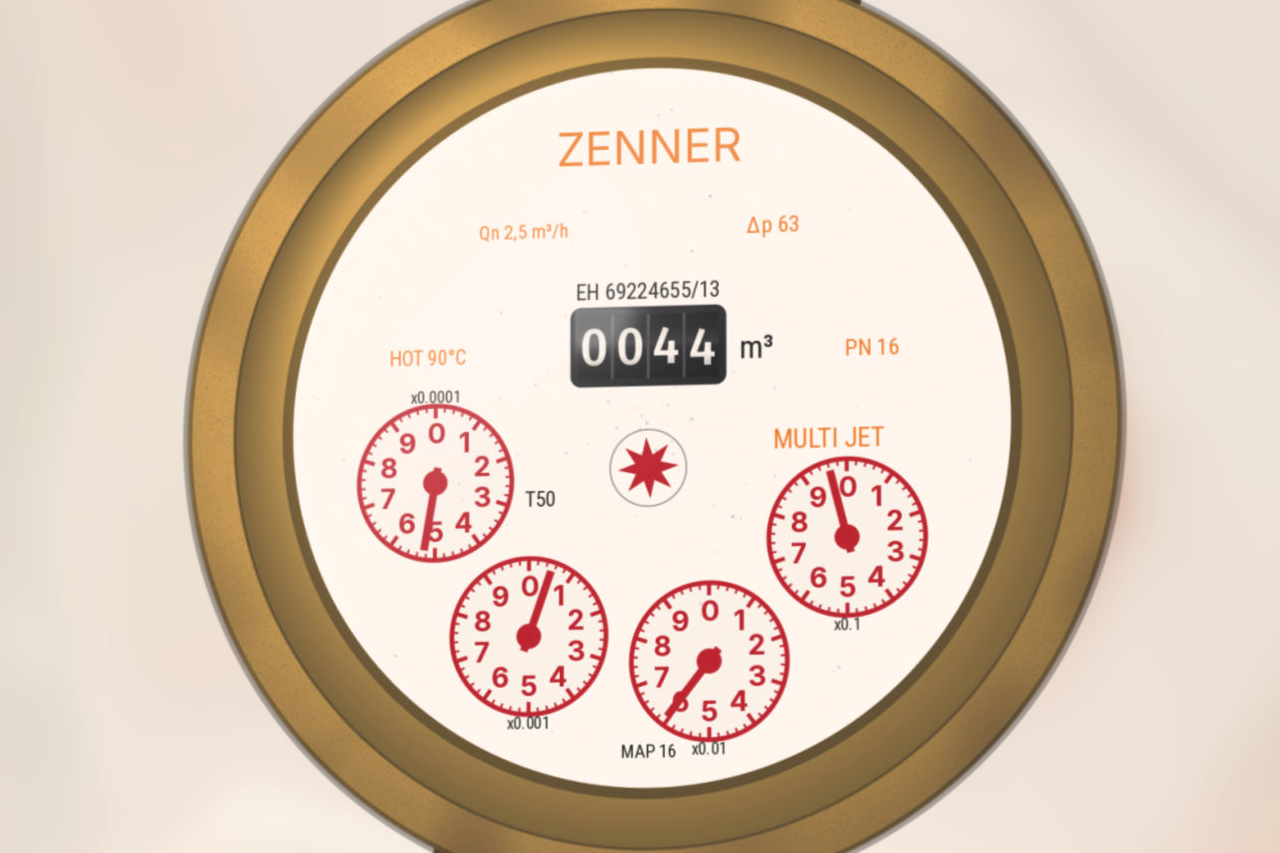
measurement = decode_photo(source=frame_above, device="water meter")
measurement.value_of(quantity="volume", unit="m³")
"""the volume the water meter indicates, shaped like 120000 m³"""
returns 43.9605 m³
